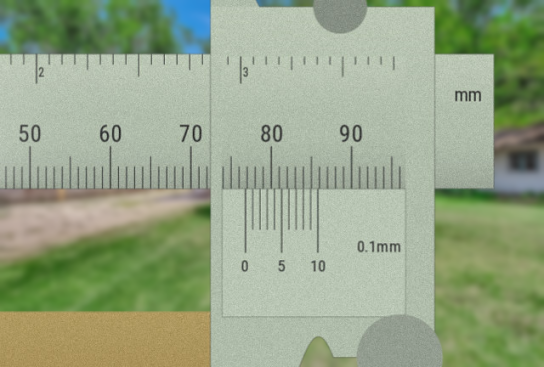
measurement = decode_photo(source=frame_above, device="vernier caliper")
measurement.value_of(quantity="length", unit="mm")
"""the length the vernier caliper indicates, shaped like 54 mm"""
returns 76.8 mm
